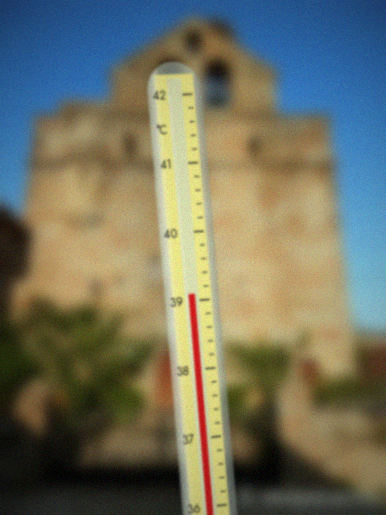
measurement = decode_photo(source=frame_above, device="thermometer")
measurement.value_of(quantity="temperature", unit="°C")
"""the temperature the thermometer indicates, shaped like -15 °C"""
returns 39.1 °C
